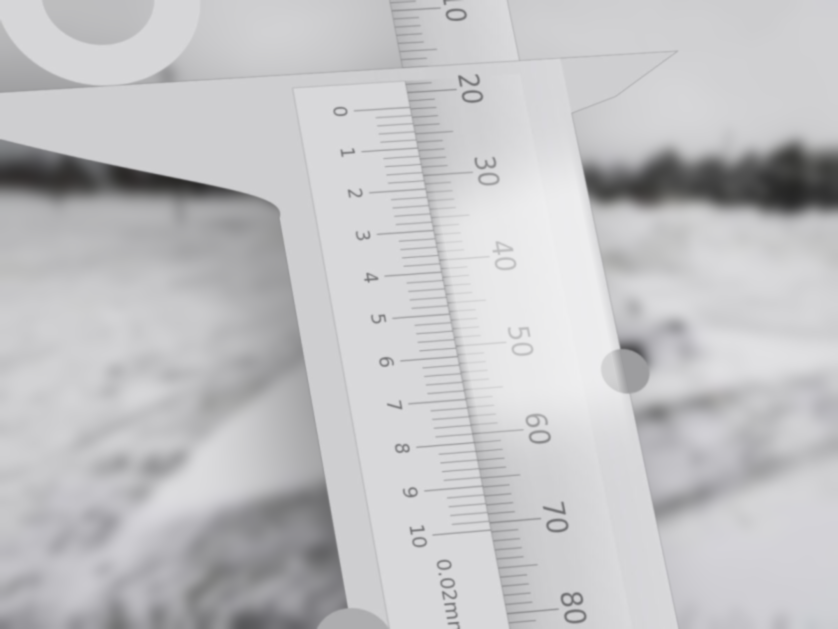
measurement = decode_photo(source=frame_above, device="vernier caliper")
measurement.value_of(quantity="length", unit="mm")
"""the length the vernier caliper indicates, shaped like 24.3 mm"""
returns 21.8 mm
